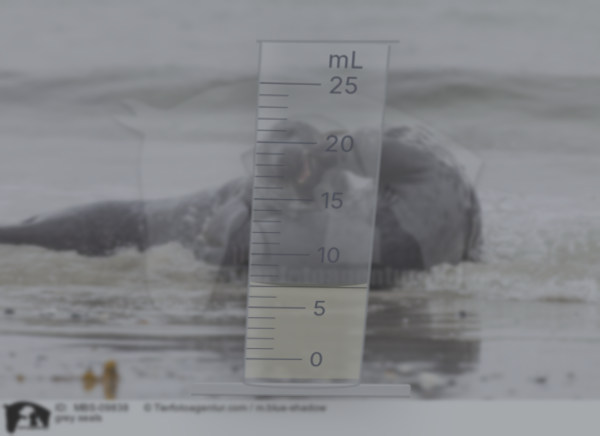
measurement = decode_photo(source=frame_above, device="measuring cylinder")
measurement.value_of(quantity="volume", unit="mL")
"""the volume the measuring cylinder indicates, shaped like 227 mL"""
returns 7 mL
